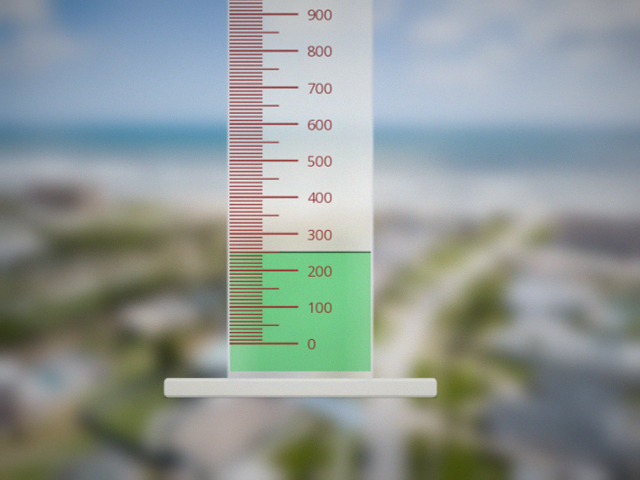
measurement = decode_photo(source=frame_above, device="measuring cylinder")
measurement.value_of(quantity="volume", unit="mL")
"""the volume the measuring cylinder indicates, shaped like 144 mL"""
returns 250 mL
